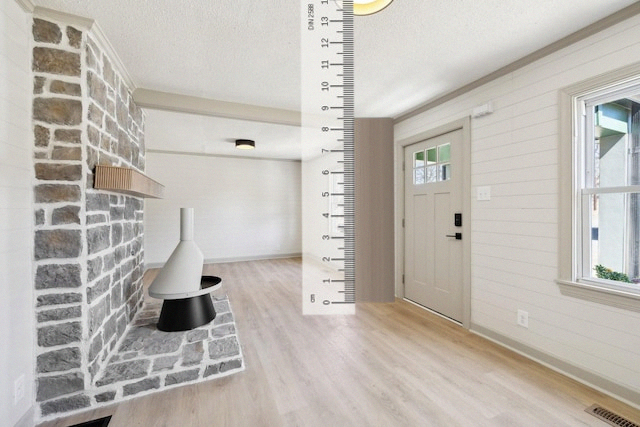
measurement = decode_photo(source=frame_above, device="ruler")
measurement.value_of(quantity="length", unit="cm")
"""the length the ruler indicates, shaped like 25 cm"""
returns 8.5 cm
